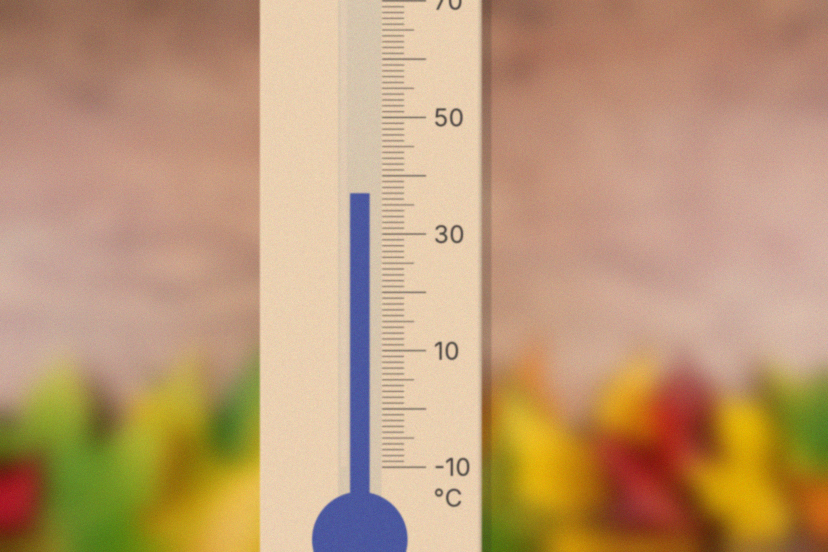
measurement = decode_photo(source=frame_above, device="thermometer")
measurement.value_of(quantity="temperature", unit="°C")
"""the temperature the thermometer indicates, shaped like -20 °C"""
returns 37 °C
